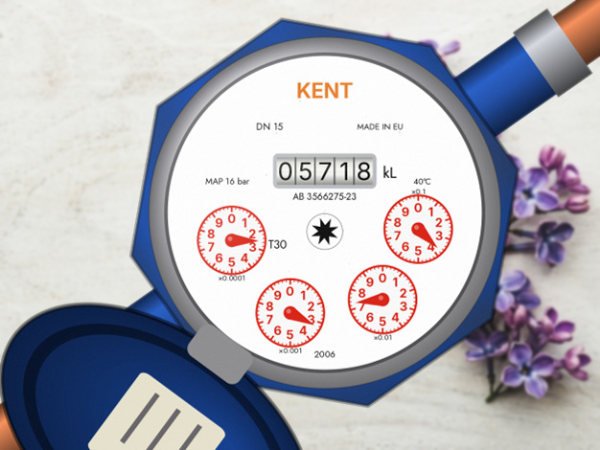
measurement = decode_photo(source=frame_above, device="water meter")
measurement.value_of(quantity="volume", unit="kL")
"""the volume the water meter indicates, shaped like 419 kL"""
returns 5718.3732 kL
